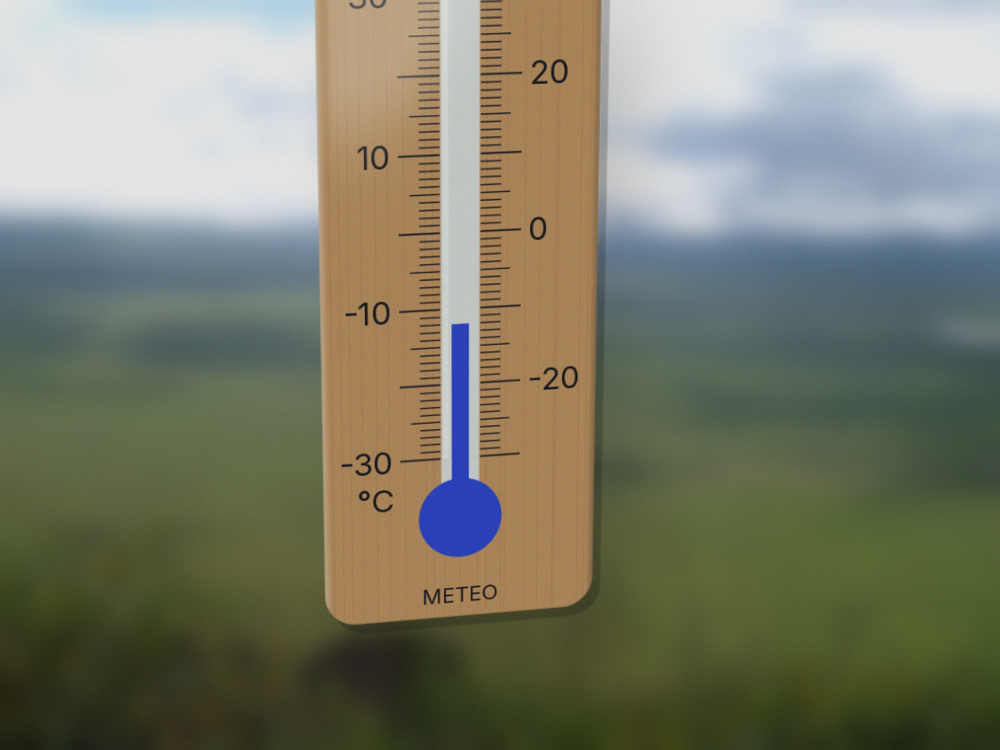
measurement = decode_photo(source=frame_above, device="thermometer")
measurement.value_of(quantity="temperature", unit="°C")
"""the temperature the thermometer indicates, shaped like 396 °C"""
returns -12 °C
